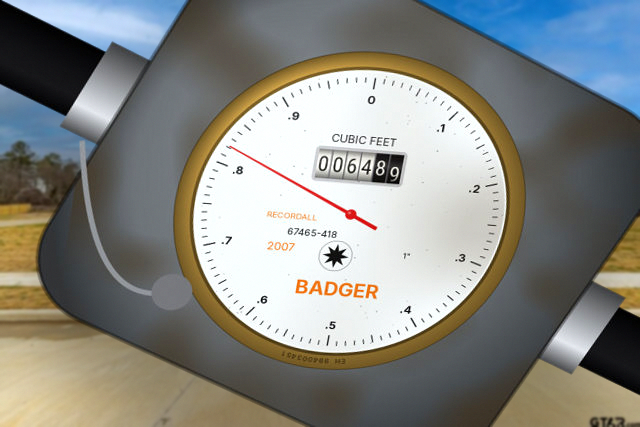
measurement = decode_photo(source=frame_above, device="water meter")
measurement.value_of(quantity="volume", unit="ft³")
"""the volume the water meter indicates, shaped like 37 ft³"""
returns 6488.82 ft³
